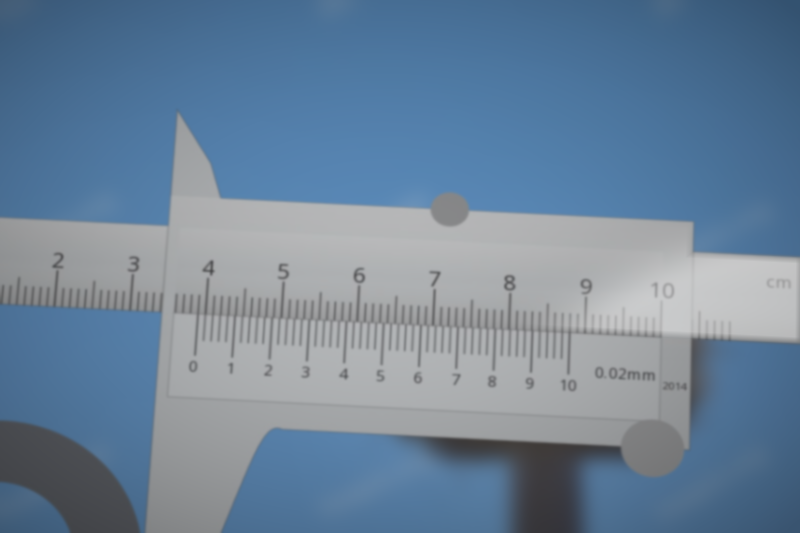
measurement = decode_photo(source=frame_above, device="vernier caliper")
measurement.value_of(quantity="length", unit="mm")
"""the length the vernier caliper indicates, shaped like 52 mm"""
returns 39.0 mm
